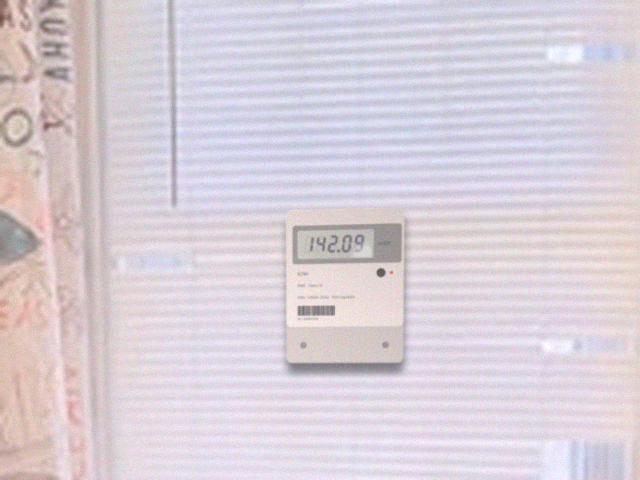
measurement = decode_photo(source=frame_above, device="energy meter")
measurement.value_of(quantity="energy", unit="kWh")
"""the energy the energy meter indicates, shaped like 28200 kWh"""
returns 142.09 kWh
